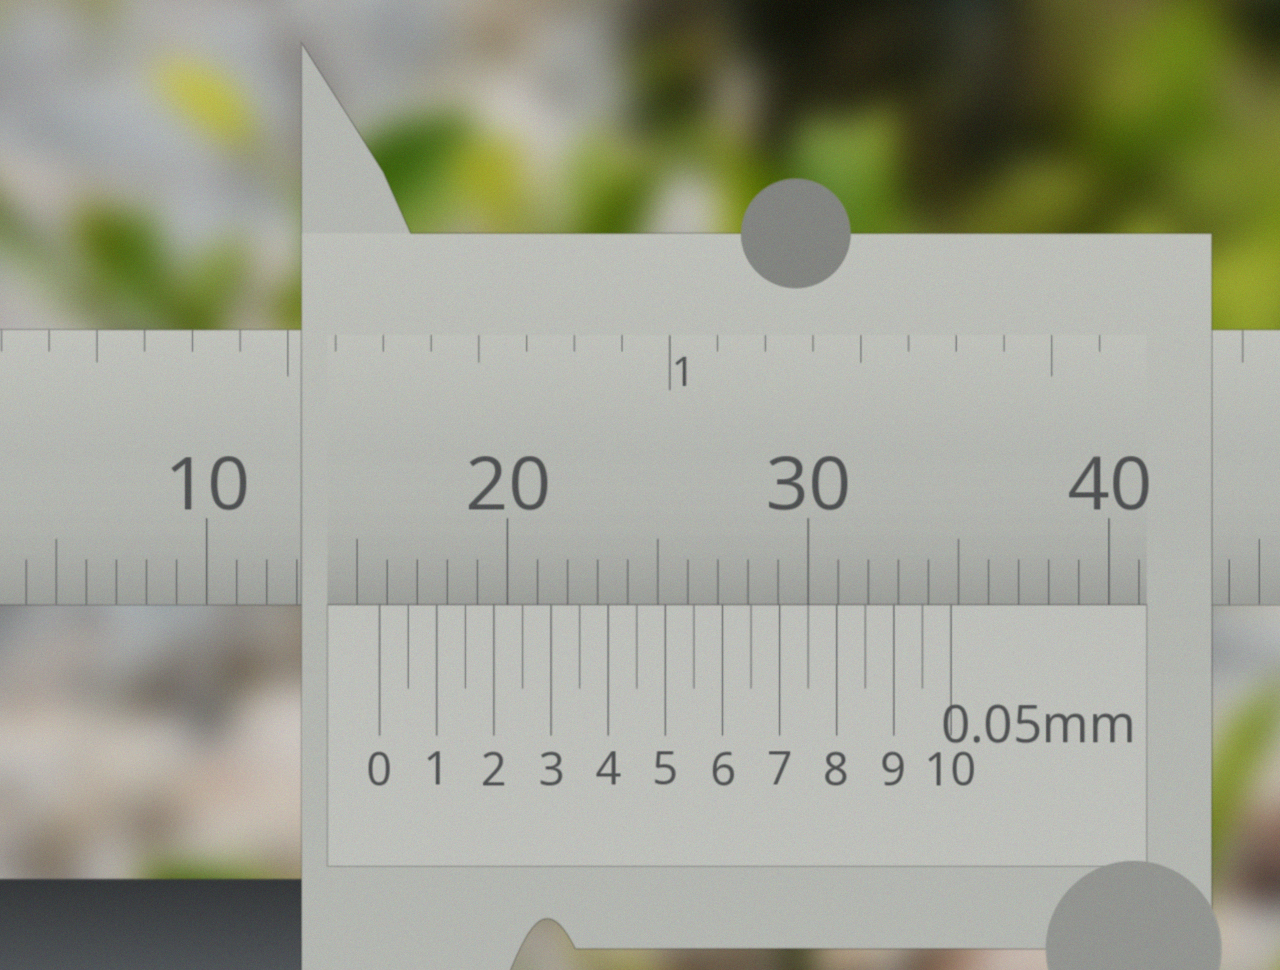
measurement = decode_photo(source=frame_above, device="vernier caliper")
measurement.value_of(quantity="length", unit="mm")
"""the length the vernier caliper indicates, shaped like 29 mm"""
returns 15.75 mm
